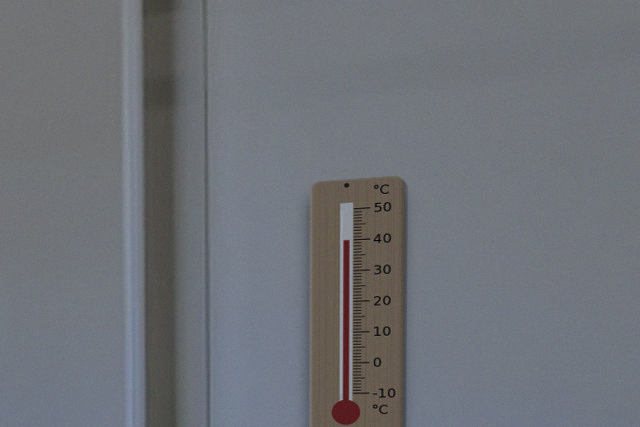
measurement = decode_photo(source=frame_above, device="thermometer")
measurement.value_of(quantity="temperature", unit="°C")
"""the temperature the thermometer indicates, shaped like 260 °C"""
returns 40 °C
